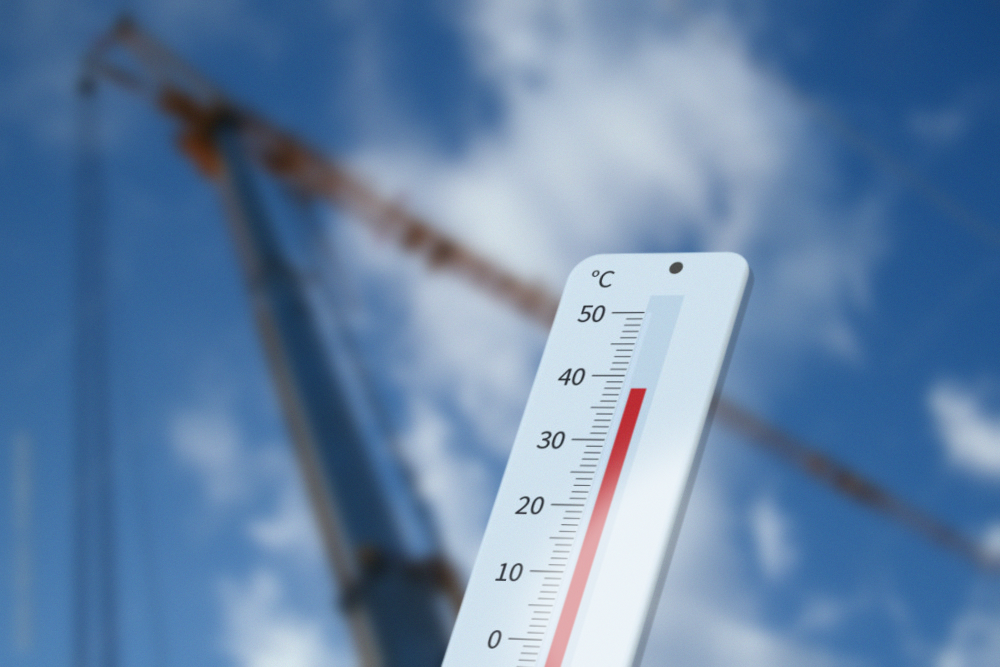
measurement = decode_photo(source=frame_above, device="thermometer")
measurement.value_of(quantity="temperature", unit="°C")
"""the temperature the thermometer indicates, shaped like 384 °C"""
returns 38 °C
